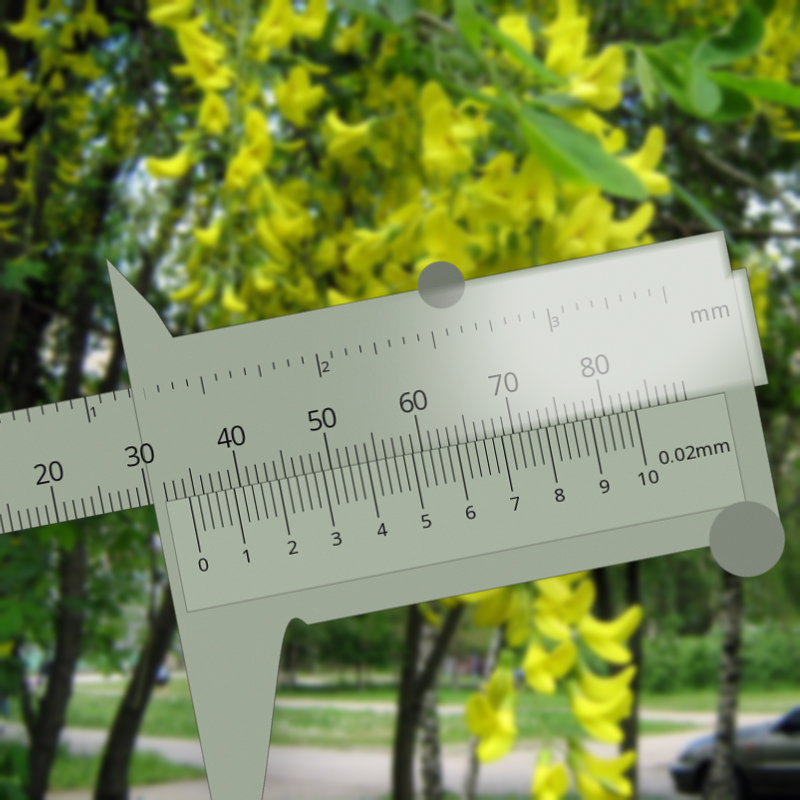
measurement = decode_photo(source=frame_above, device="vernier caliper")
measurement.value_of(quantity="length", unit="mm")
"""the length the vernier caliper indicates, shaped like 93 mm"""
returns 34.4 mm
